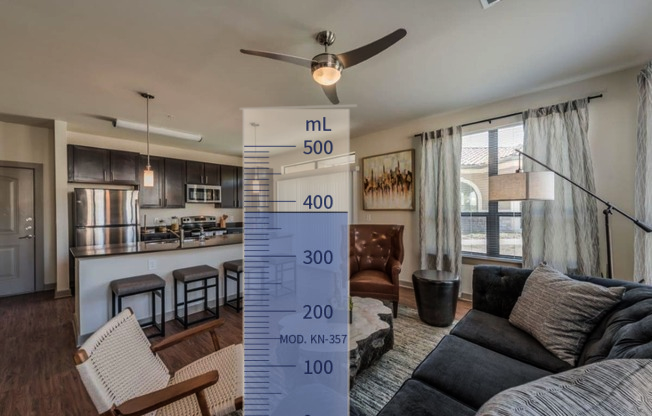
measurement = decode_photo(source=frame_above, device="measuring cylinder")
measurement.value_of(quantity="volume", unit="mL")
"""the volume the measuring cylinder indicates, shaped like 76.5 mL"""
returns 380 mL
